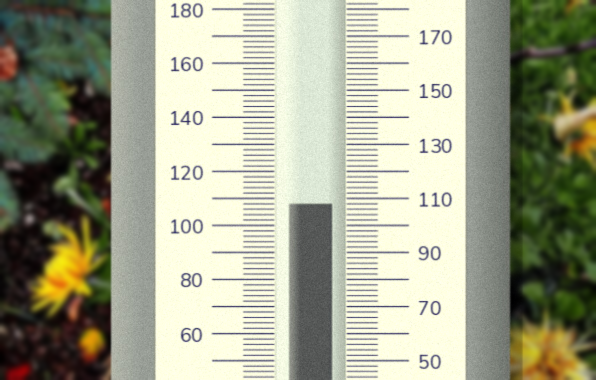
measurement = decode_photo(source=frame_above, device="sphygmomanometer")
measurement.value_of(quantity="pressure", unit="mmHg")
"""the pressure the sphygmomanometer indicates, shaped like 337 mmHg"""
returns 108 mmHg
